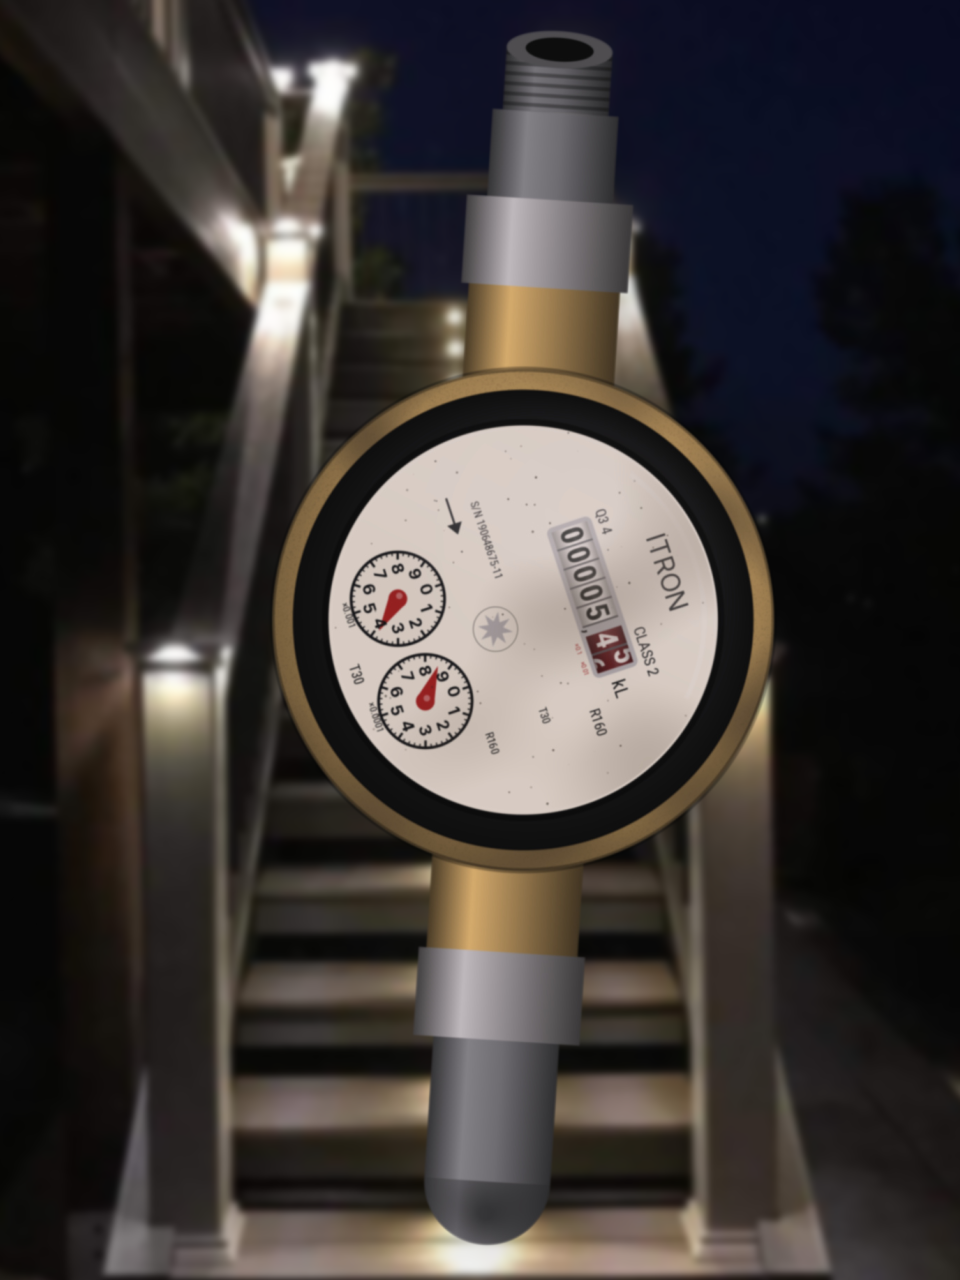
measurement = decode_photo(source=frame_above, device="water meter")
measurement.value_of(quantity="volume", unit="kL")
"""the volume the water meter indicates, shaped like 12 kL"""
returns 5.4538 kL
